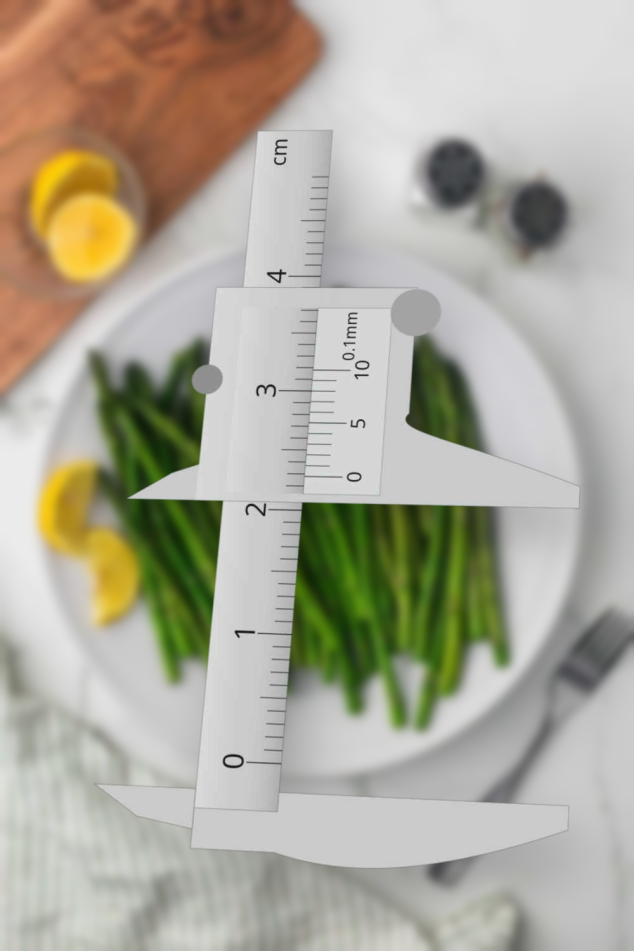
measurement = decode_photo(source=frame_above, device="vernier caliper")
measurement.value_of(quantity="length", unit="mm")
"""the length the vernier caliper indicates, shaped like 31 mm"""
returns 22.8 mm
